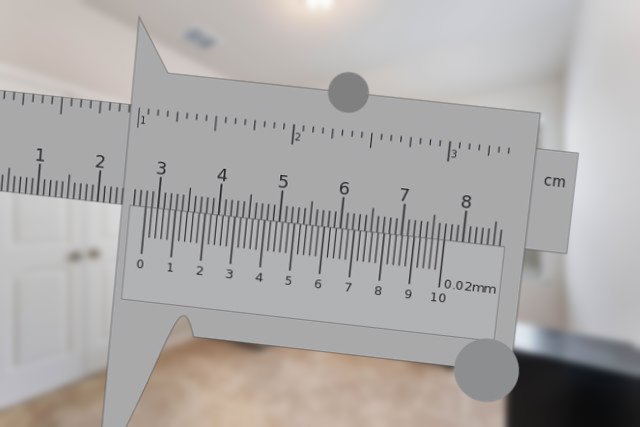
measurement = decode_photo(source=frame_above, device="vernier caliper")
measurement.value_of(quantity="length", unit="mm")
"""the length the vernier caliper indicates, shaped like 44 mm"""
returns 28.0 mm
